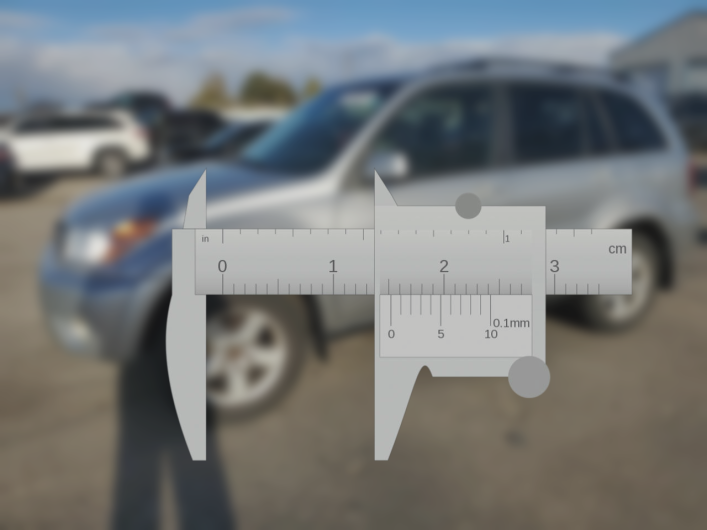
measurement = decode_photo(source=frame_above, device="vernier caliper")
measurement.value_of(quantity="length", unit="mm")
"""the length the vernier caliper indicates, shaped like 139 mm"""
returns 15.2 mm
